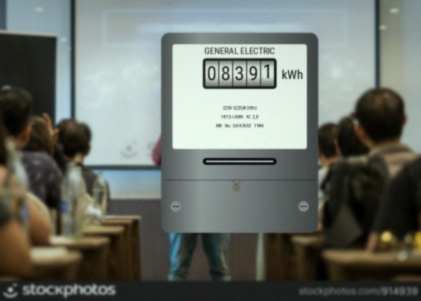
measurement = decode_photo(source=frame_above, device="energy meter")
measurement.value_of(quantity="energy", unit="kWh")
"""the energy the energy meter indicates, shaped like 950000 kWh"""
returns 8391 kWh
